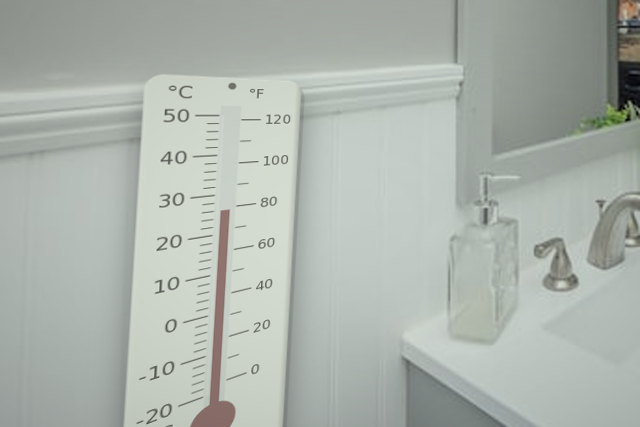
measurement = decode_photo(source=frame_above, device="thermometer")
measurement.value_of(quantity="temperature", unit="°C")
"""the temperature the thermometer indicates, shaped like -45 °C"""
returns 26 °C
